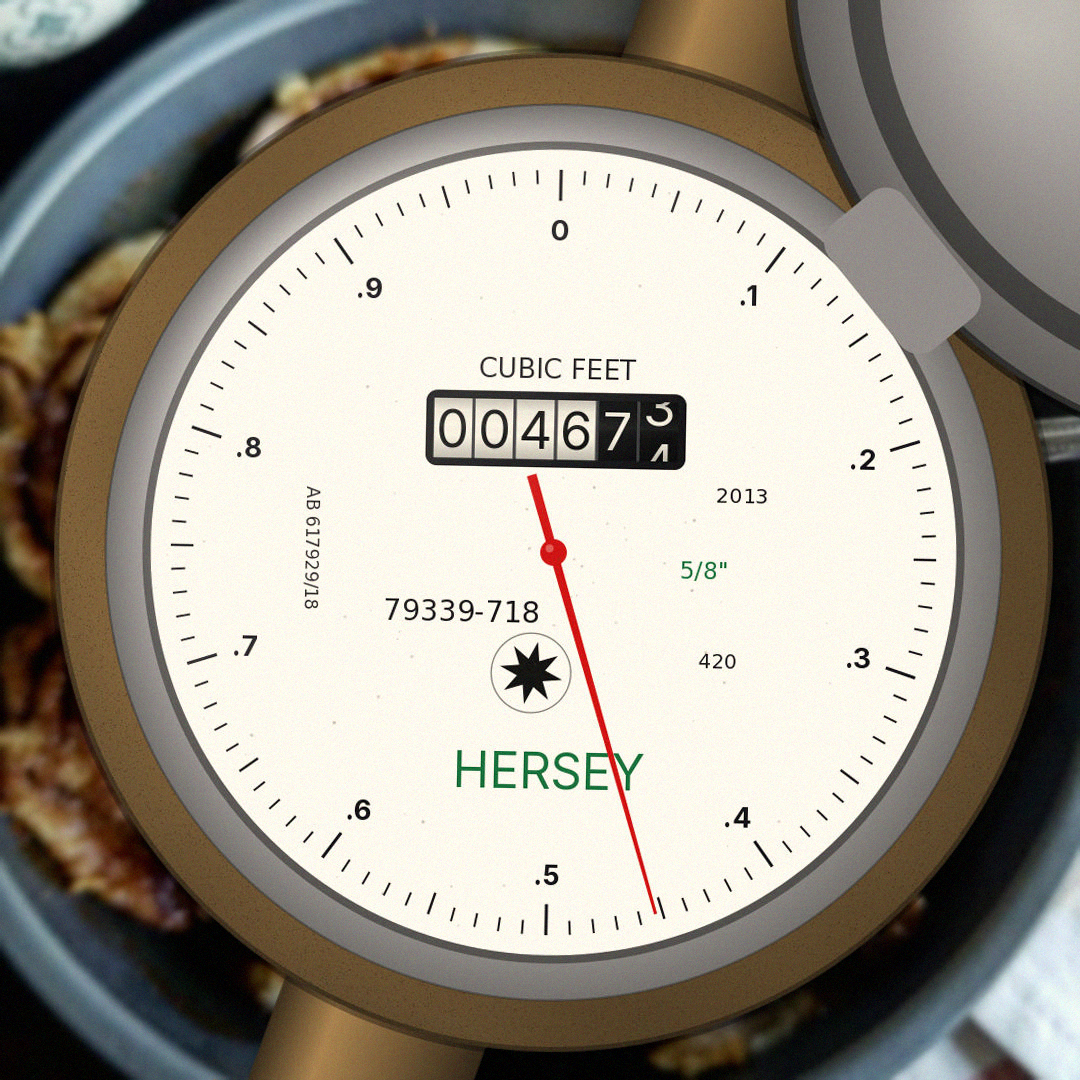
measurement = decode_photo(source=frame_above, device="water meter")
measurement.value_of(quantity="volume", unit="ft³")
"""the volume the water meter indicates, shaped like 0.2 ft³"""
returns 4673.45 ft³
